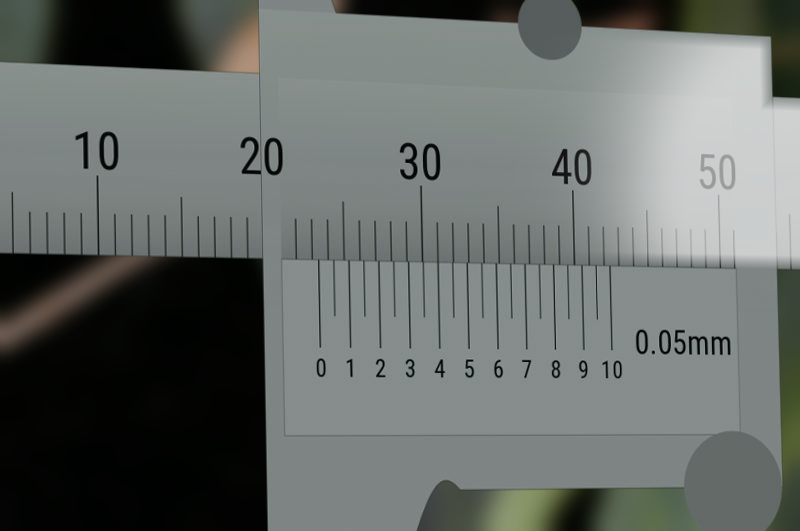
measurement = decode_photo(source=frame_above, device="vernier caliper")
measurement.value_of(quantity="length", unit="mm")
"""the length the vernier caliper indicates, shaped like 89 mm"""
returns 23.4 mm
